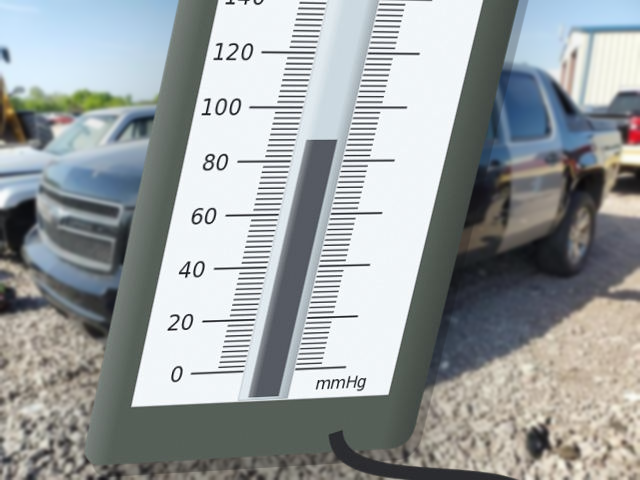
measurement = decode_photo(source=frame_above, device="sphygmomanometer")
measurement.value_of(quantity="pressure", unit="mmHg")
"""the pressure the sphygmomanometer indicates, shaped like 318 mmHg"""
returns 88 mmHg
